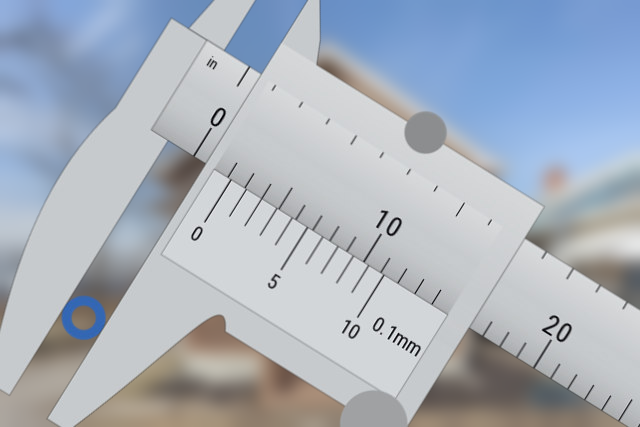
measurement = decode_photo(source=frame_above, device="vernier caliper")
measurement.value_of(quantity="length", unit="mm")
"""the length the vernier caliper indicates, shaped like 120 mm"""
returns 2.2 mm
